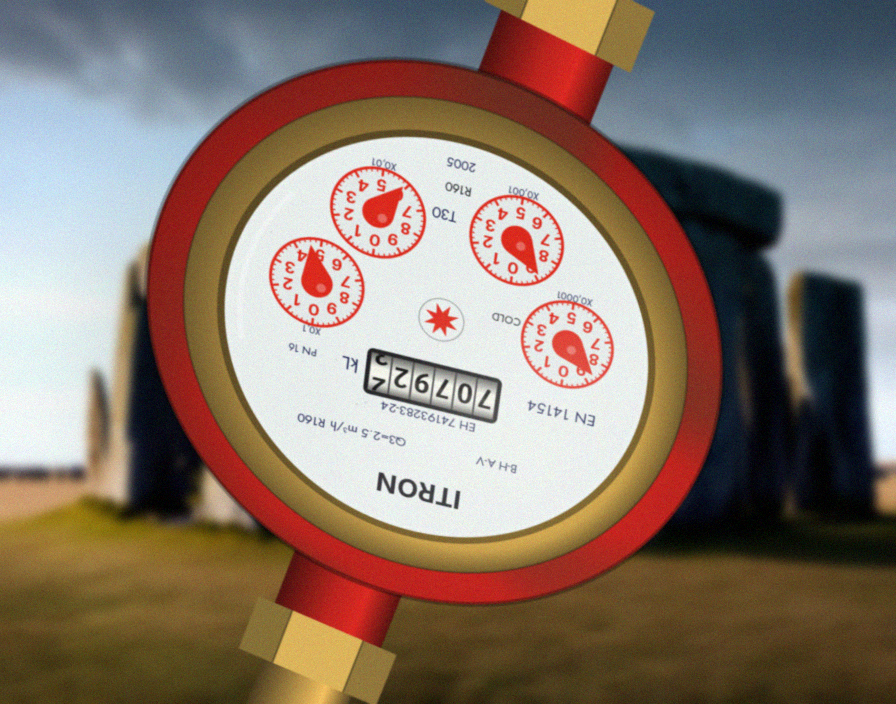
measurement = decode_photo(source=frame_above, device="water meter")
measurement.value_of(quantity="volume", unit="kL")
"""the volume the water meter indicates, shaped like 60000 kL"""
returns 707922.4588 kL
